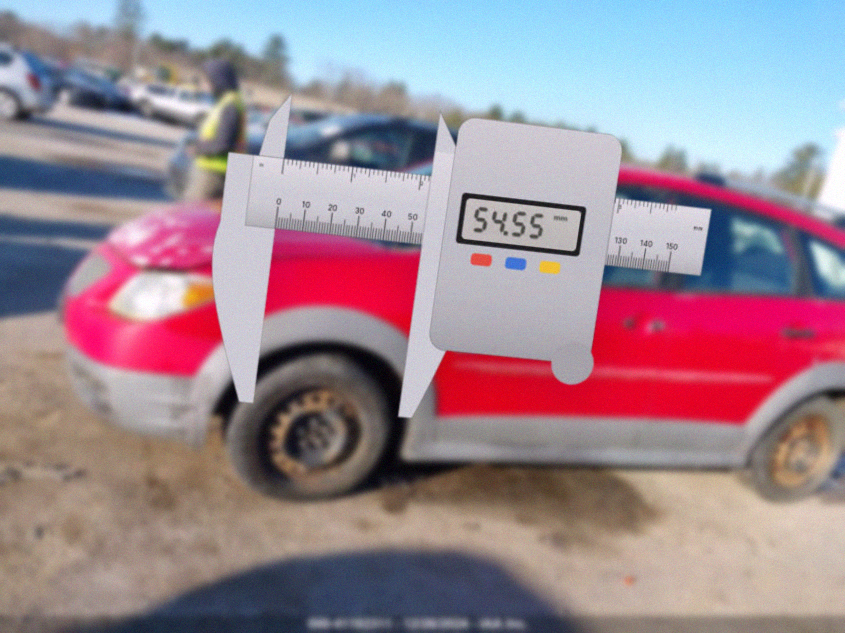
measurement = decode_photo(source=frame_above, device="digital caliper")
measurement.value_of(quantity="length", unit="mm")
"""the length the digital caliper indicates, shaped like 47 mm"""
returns 54.55 mm
